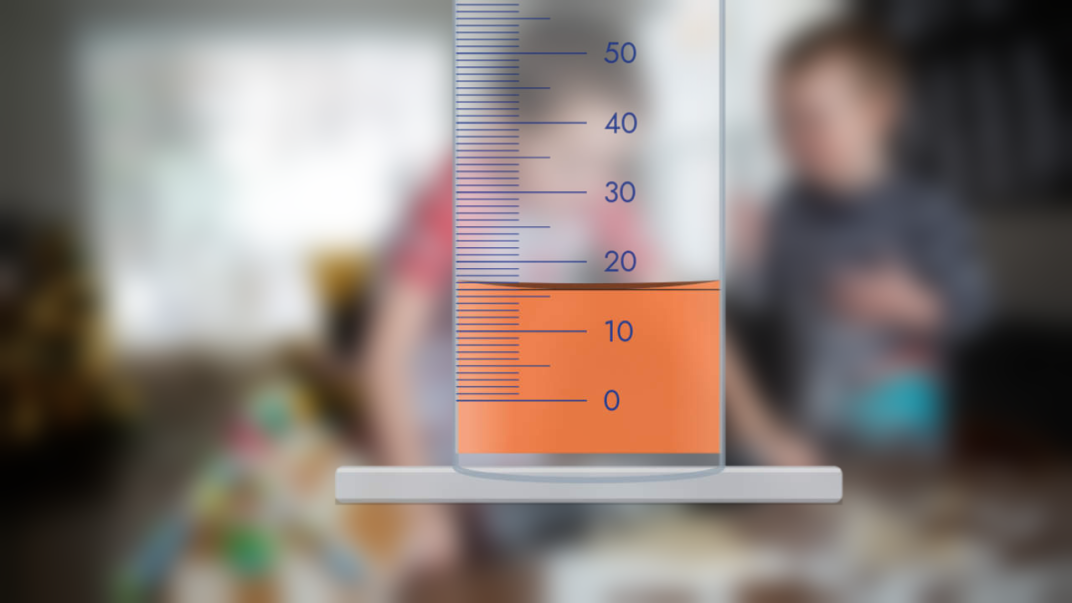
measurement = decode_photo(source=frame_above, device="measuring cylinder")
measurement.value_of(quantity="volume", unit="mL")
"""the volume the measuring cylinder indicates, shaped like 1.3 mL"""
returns 16 mL
